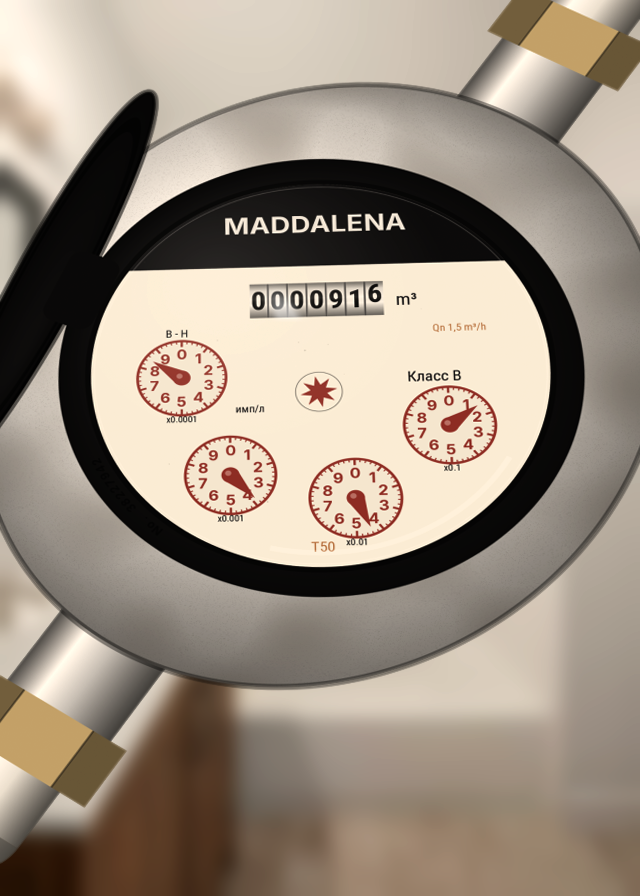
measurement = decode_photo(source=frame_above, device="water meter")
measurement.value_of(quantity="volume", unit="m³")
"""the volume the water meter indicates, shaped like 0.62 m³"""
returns 916.1438 m³
